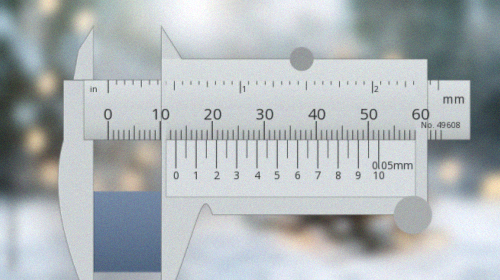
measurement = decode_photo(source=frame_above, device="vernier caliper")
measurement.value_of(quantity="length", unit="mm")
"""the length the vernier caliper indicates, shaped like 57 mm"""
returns 13.0 mm
